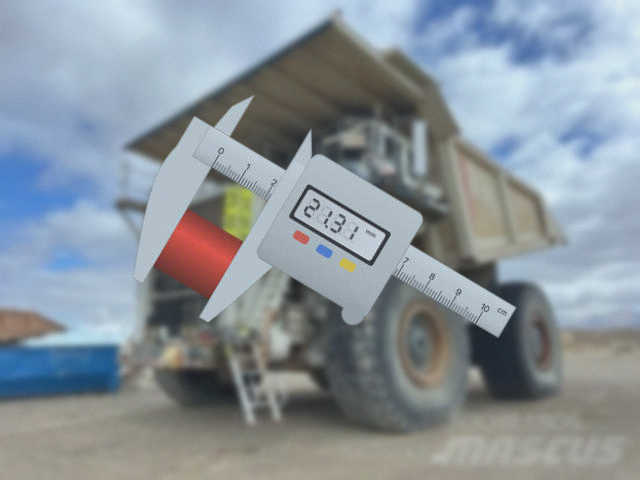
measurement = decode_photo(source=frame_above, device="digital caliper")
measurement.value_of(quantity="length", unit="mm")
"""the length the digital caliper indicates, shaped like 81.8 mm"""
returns 21.31 mm
